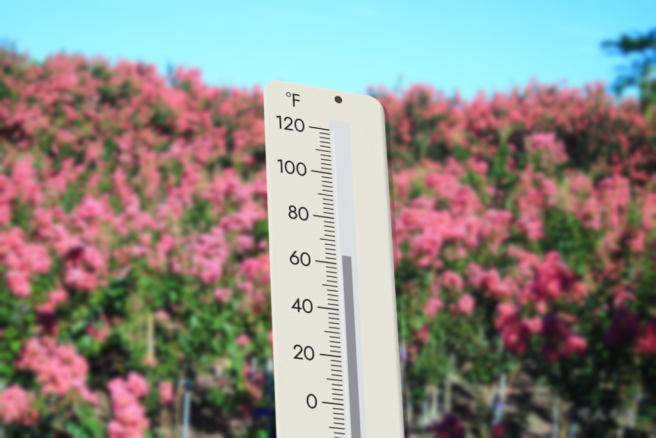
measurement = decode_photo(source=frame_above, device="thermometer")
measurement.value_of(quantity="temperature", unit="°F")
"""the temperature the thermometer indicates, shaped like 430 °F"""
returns 64 °F
